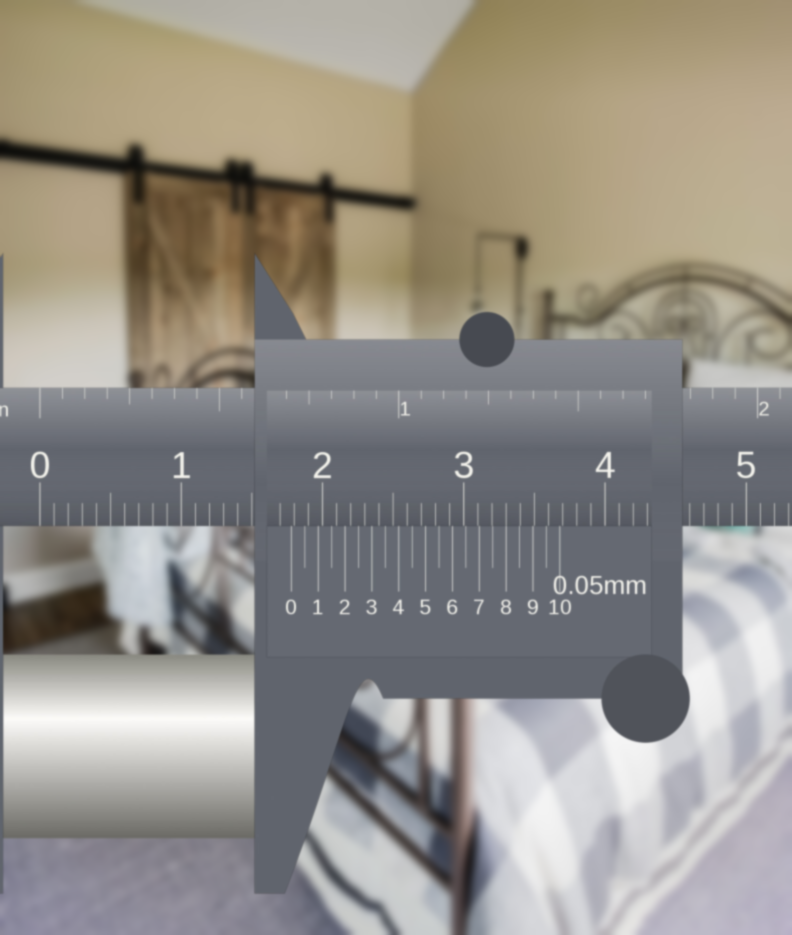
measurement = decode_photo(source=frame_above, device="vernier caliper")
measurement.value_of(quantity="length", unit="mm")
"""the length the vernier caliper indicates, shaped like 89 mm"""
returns 17.8 mm
